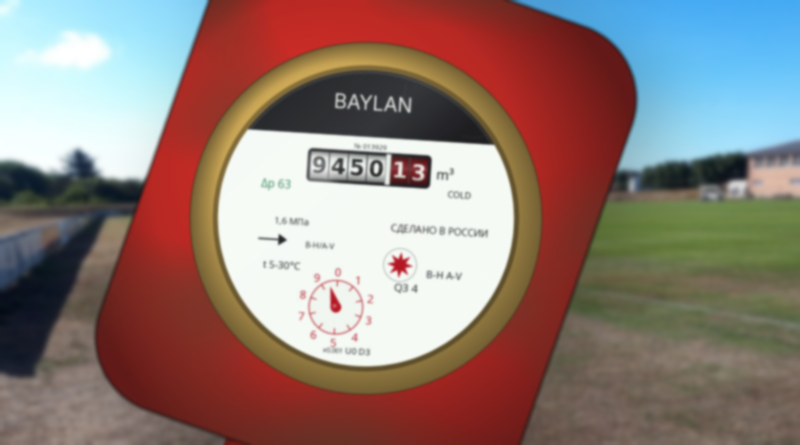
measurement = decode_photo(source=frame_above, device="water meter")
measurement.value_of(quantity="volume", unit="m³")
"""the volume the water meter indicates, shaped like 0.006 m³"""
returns 9450.129 m³
